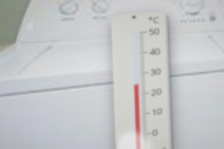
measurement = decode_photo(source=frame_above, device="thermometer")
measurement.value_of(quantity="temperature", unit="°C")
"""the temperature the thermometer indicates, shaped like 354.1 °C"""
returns 25 °C
